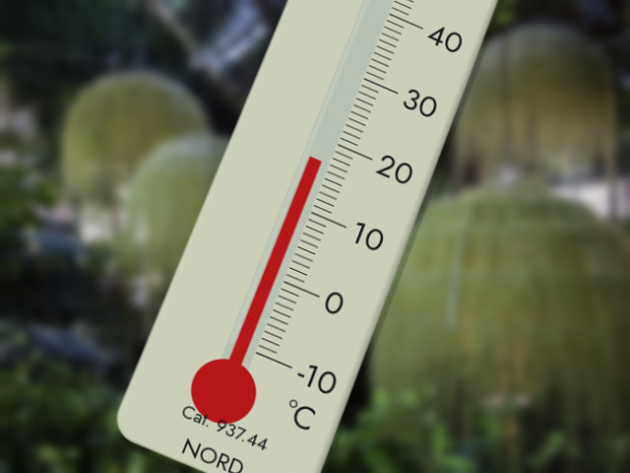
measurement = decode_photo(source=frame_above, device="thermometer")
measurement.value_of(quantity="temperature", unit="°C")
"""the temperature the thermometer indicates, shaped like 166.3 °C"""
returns 17 °C
